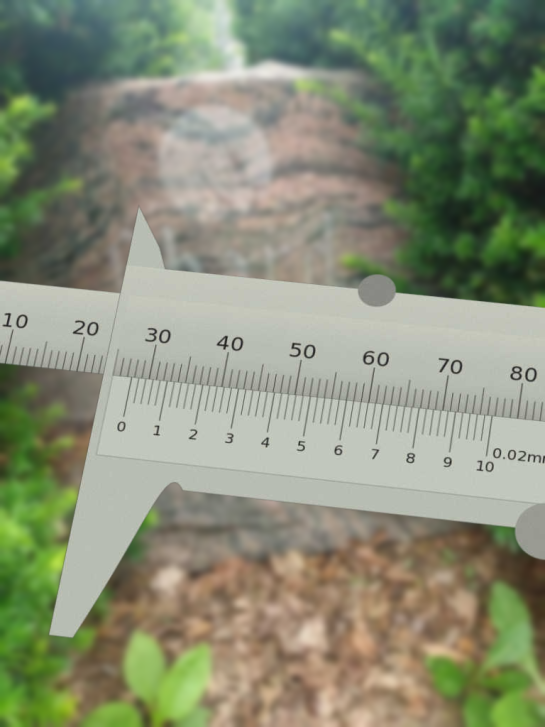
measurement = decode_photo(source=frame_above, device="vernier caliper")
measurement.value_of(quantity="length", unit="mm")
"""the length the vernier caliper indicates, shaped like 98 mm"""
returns 27.6 mm
